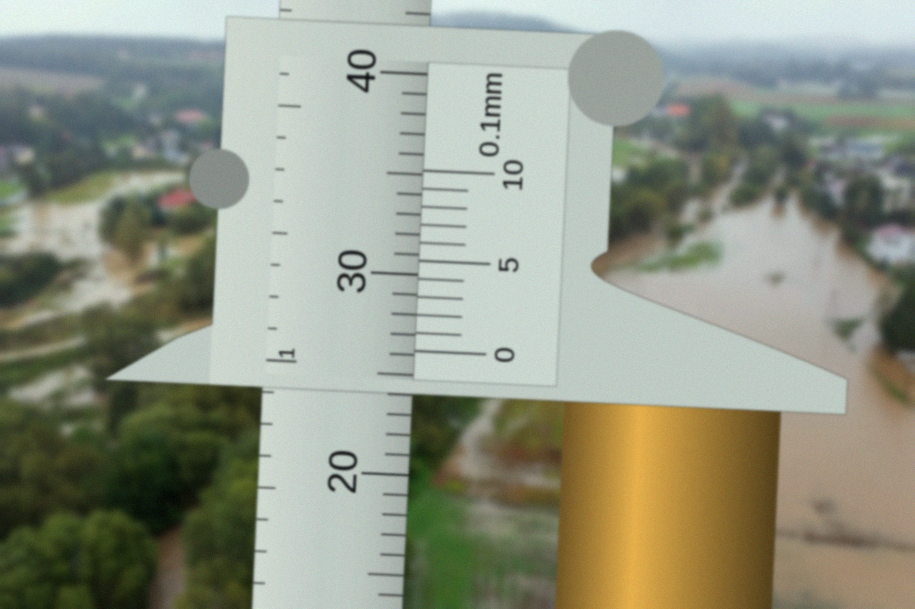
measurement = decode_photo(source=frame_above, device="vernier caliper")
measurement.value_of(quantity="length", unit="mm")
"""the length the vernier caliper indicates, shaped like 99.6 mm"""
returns 26.2 mm
